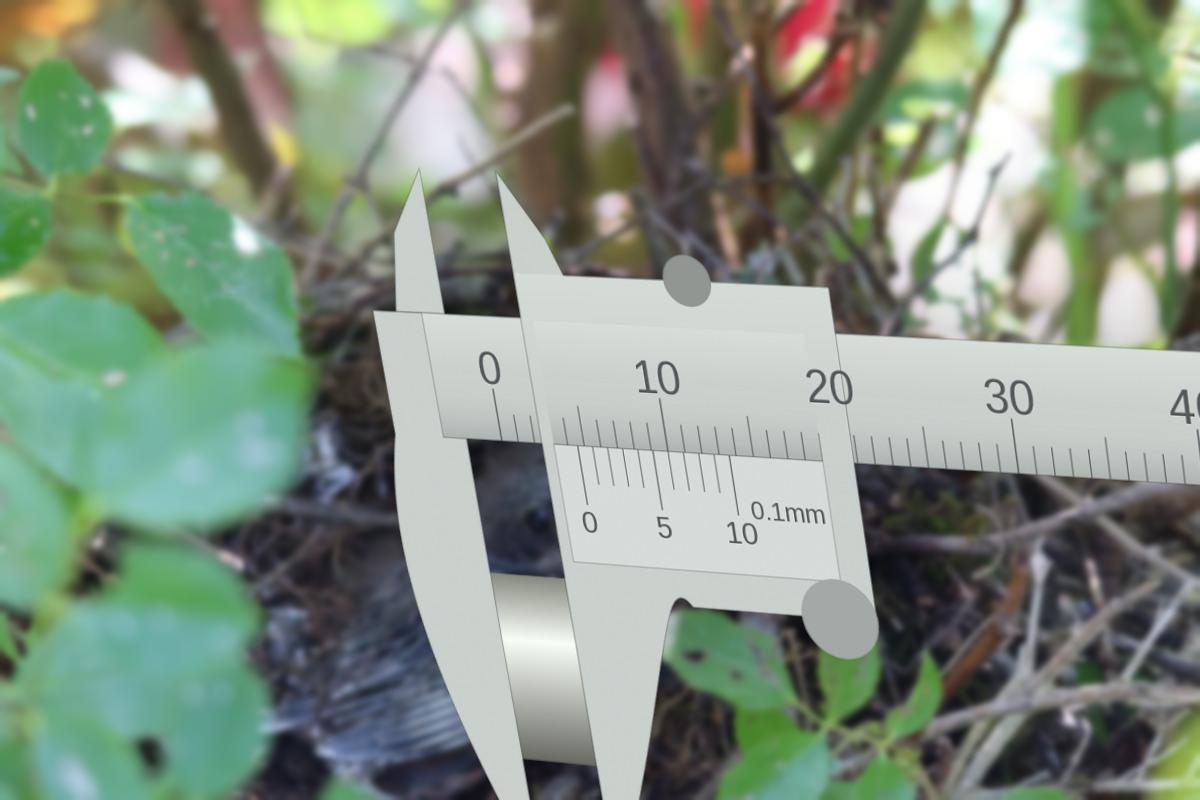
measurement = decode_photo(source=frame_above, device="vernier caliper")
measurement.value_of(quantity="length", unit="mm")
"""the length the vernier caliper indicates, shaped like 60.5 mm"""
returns 4.6 mm
